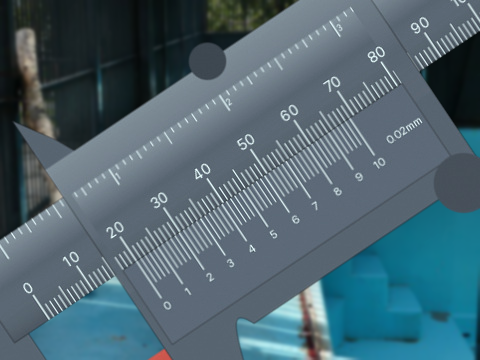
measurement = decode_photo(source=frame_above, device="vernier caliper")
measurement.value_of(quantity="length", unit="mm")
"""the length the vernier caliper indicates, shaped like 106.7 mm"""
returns 20.0 mm
